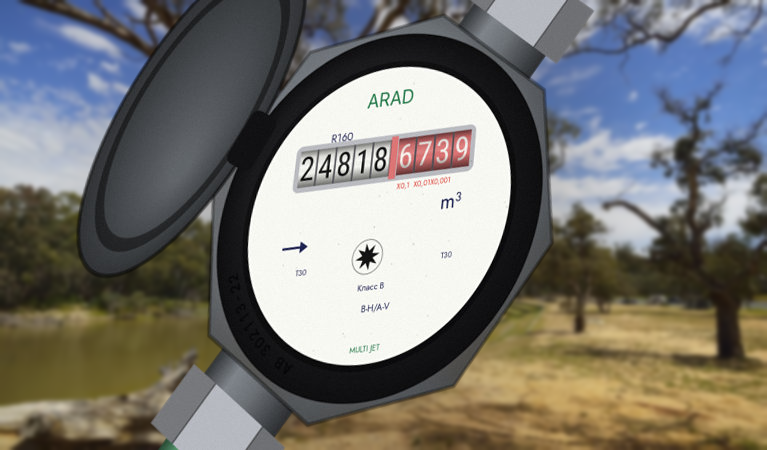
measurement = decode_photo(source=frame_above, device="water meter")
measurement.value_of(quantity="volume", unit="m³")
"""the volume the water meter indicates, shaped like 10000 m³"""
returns 24818.6739 m³
